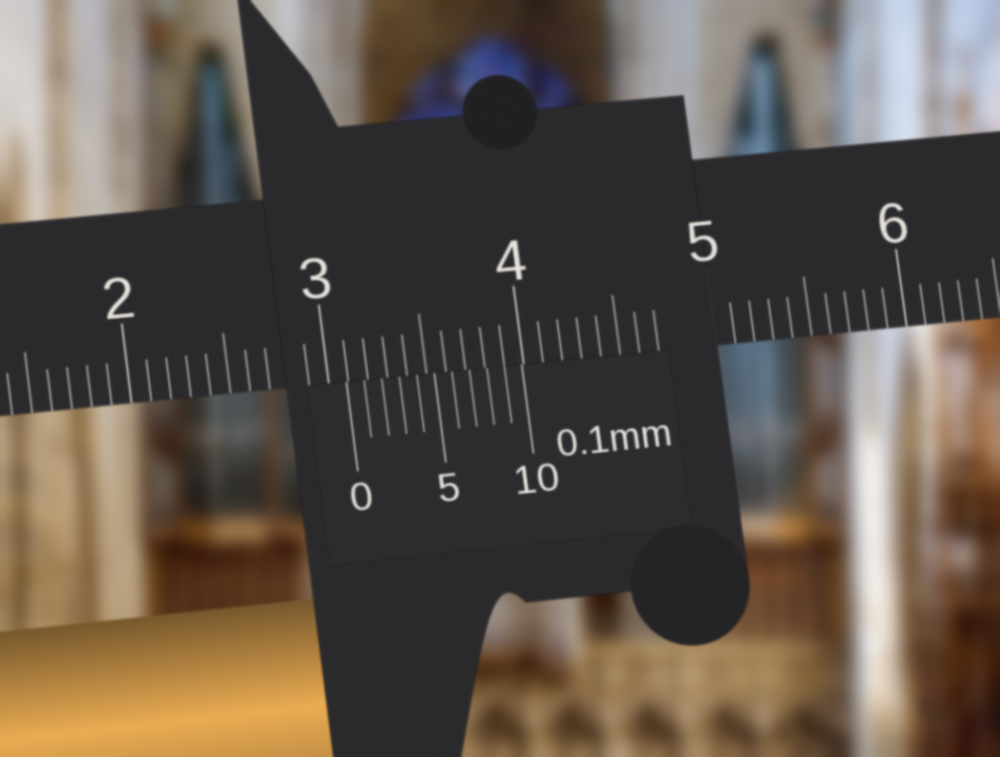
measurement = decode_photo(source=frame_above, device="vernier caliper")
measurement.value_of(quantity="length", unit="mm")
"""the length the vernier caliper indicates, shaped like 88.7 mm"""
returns 30.9 mm
